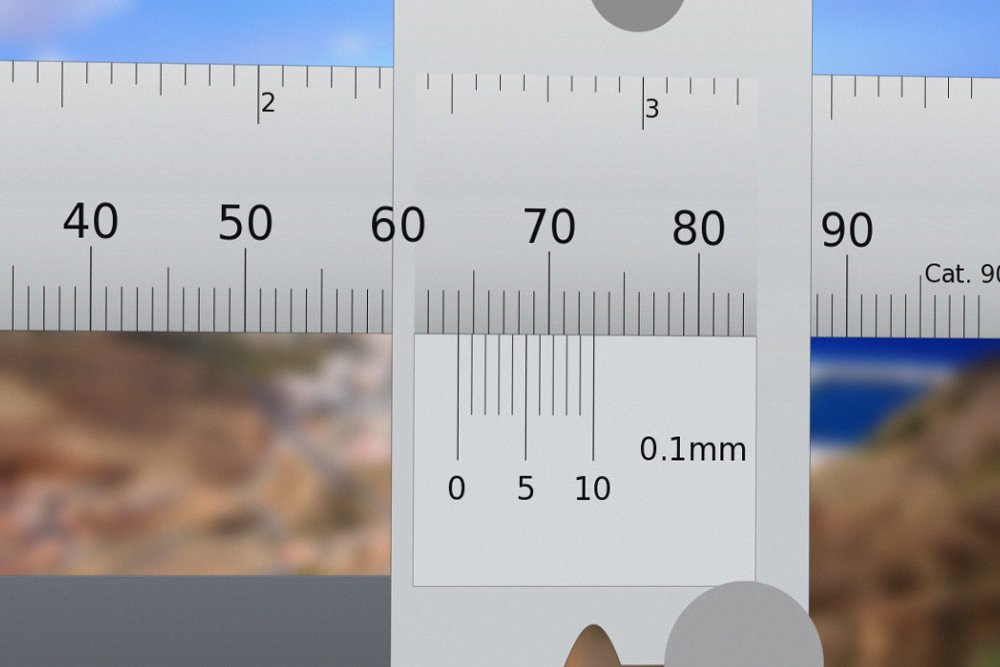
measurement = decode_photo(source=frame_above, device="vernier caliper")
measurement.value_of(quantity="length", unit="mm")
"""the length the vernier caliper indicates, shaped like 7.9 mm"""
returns 64.0 mm
